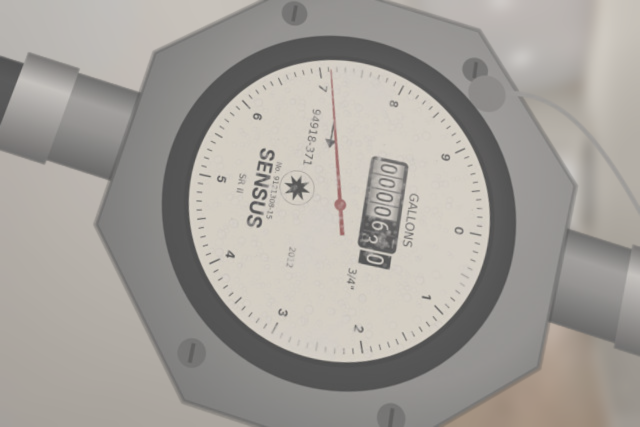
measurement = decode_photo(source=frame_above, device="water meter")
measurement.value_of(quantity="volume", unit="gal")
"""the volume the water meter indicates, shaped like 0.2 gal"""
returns 627.1 gal
